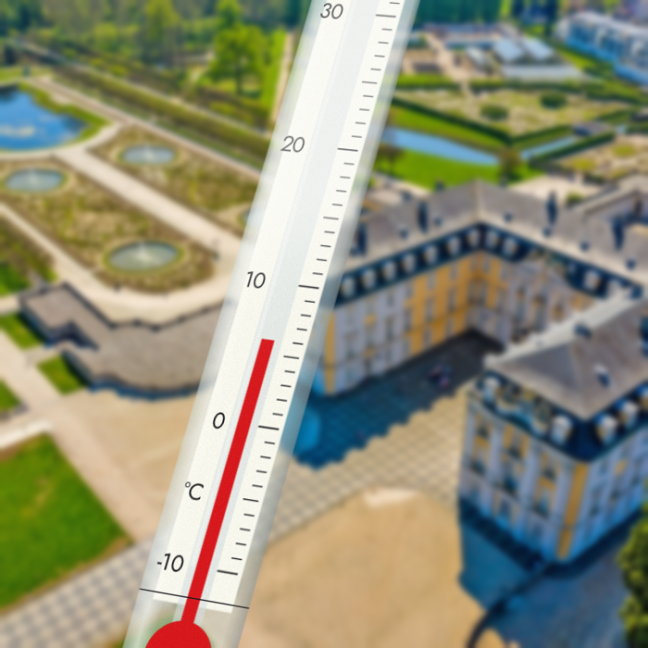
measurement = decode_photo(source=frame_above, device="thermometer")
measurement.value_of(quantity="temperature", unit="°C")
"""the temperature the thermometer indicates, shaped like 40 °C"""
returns 6 °C
